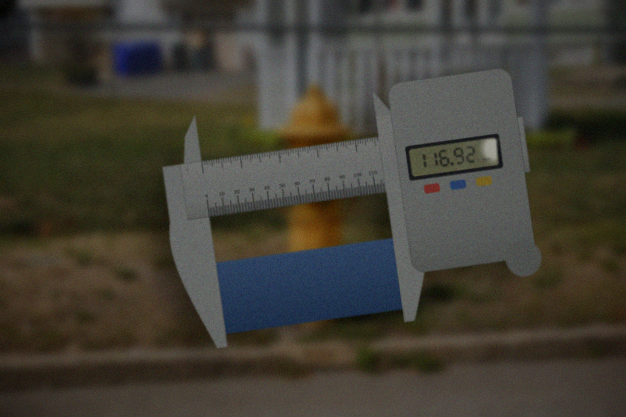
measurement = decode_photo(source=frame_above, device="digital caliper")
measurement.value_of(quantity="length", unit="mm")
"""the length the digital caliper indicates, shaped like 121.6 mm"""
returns 116.92 mm
